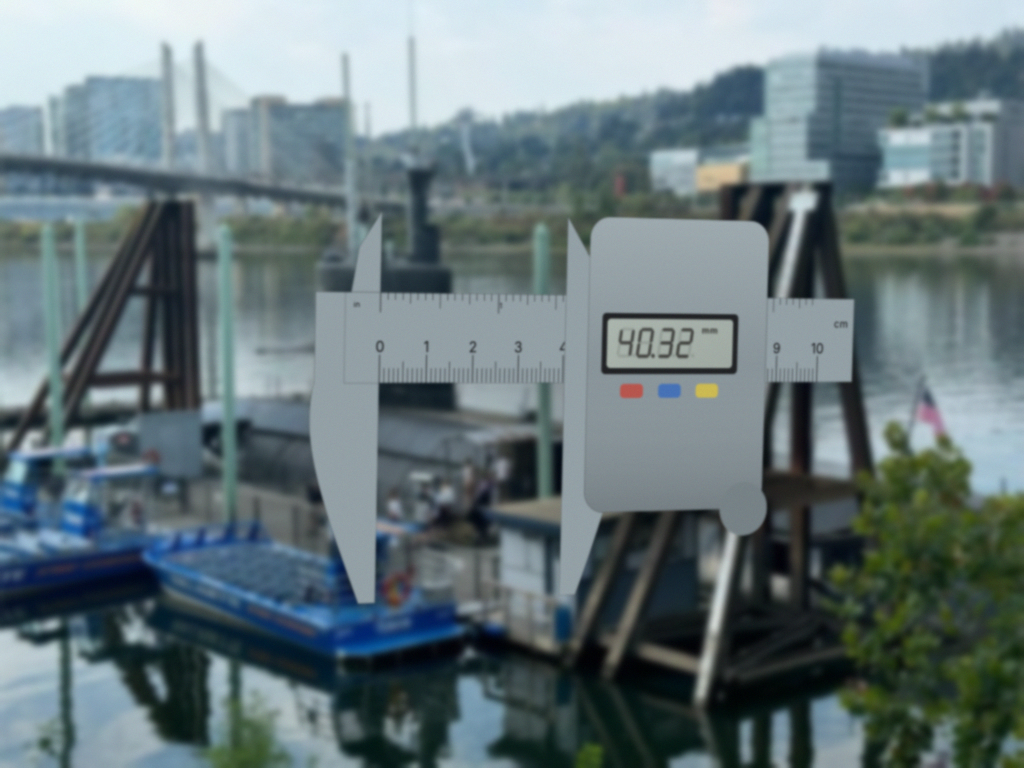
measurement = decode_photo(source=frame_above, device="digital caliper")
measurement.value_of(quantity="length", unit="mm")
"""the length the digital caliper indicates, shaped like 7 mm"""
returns 40.32 mm
